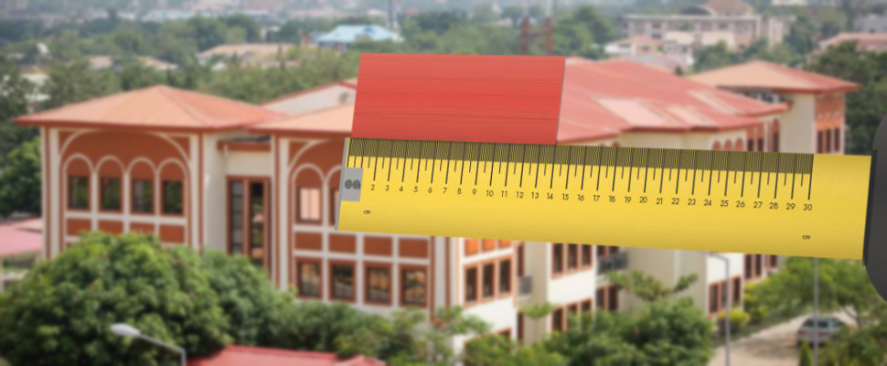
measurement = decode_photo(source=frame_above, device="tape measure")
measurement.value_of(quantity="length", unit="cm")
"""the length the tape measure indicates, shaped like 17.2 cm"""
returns 14 cm
